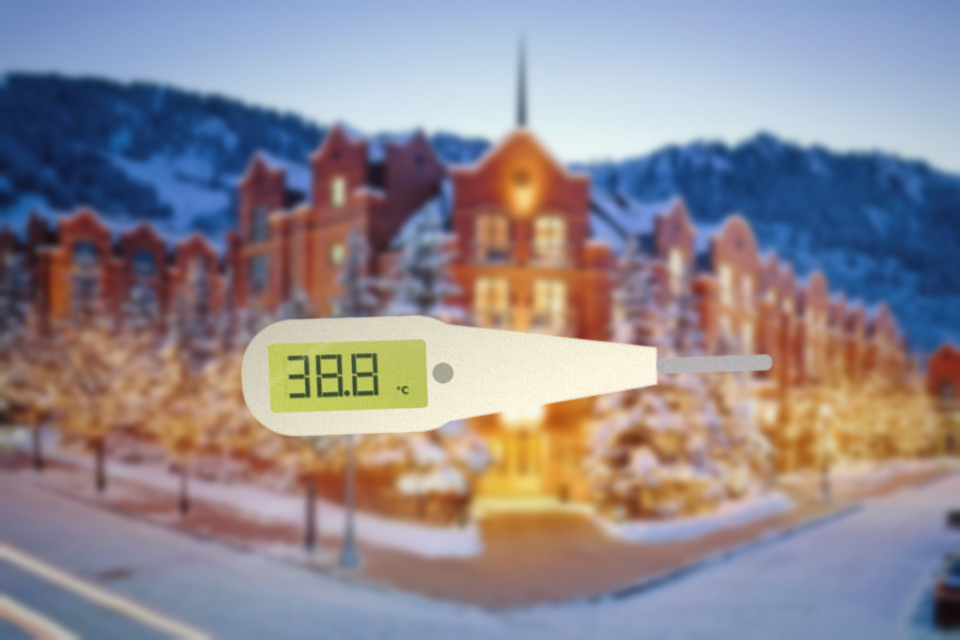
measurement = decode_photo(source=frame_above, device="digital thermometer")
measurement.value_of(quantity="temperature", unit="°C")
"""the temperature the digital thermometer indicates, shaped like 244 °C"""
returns 38.8 °C
